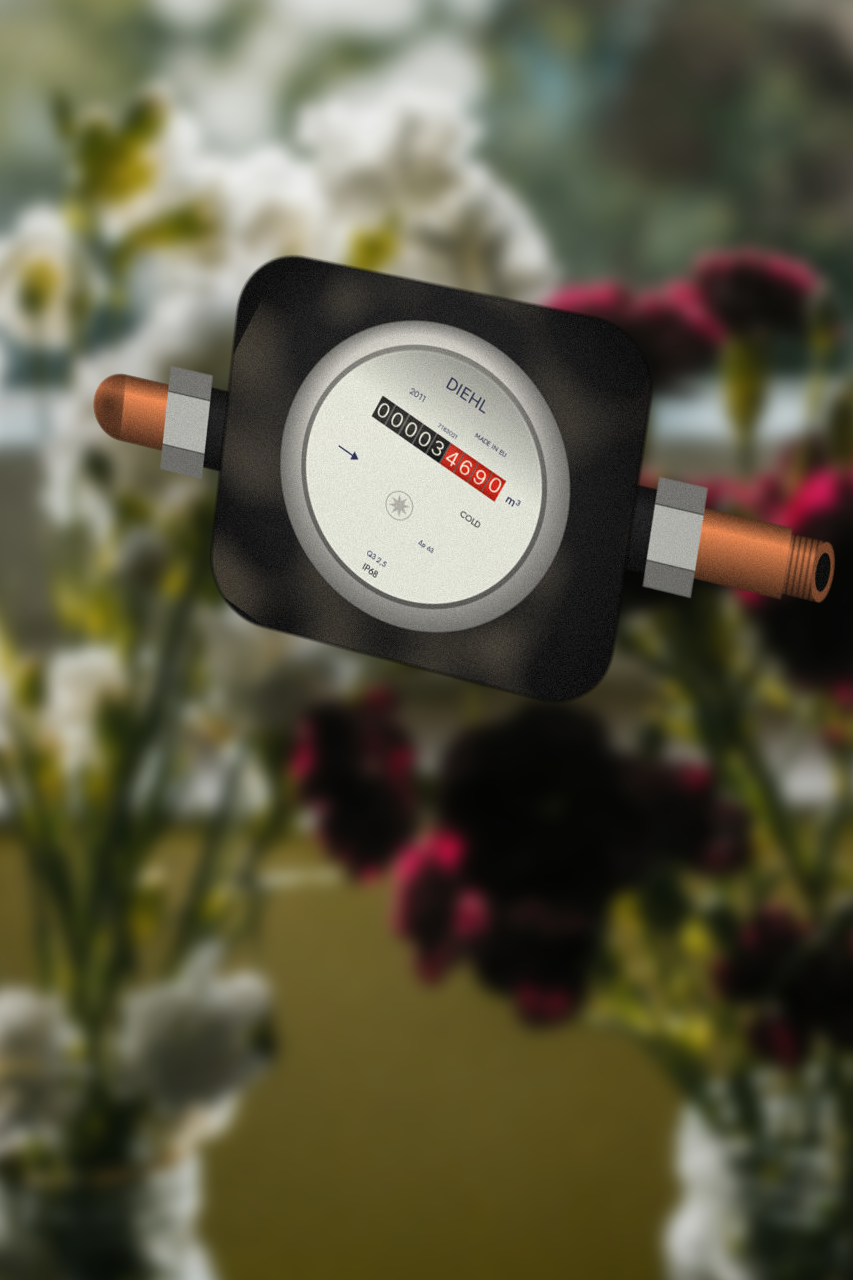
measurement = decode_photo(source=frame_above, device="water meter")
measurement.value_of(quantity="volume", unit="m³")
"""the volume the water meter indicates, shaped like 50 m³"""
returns 3.4690 m³
